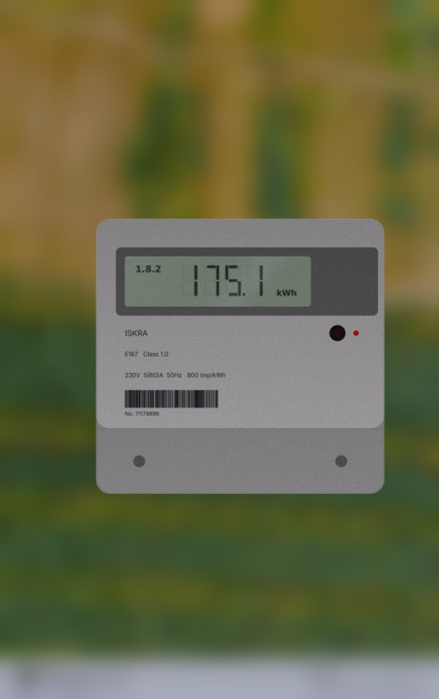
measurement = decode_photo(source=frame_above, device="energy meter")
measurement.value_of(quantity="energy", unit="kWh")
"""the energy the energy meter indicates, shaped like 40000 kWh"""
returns 175.1 kWh
